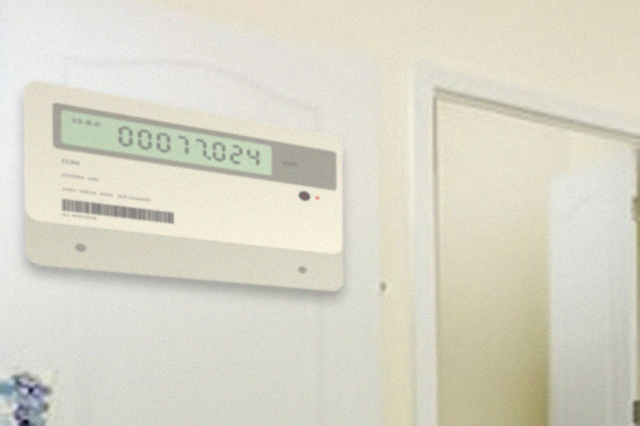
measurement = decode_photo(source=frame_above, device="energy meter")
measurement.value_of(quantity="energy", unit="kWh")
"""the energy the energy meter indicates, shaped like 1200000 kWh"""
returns 77.024 kWh
